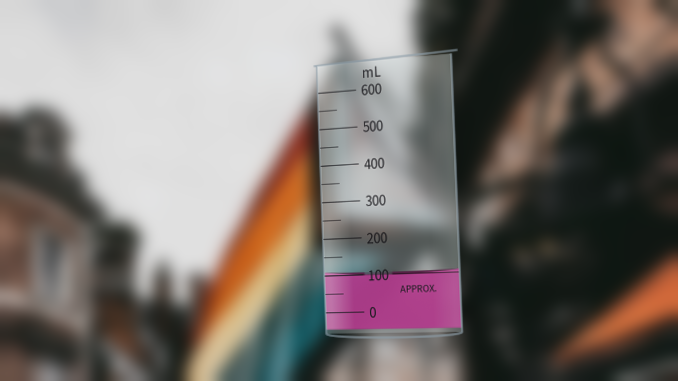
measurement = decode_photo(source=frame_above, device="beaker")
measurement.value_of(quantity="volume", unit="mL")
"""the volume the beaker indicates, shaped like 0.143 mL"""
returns 100 mL
